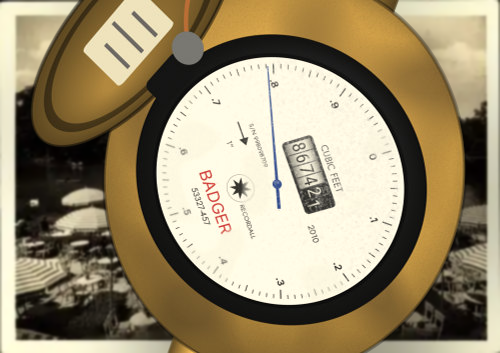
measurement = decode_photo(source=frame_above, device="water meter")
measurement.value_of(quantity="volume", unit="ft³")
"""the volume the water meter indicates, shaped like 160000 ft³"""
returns 867420.79 ft³
